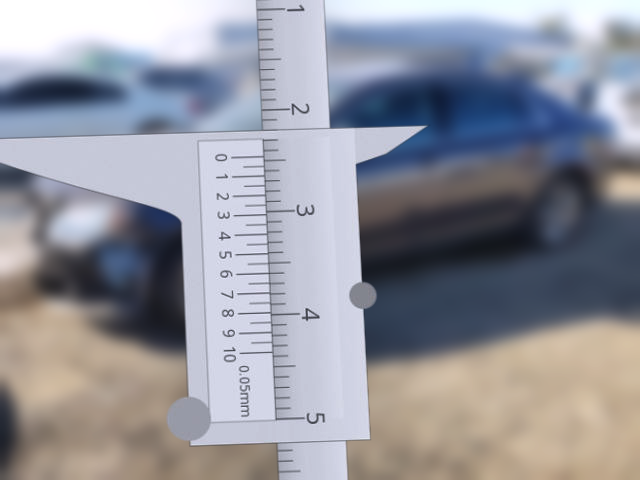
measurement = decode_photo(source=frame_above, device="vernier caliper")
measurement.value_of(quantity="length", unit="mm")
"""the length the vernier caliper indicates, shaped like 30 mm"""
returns 24.6 mm
